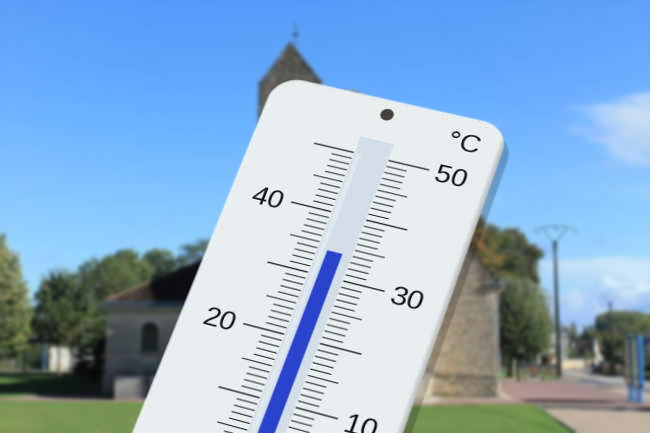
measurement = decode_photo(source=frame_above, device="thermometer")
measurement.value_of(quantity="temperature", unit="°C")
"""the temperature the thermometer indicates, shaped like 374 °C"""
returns 34 °C
